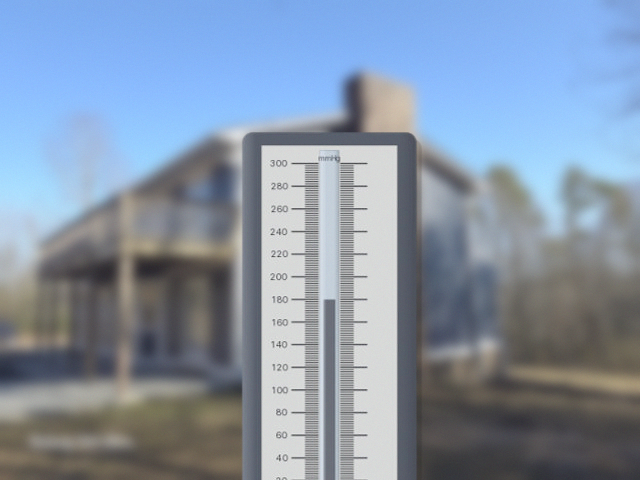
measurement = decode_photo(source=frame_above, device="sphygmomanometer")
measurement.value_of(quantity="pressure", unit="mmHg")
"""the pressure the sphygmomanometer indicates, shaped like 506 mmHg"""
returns 180 mmHg
